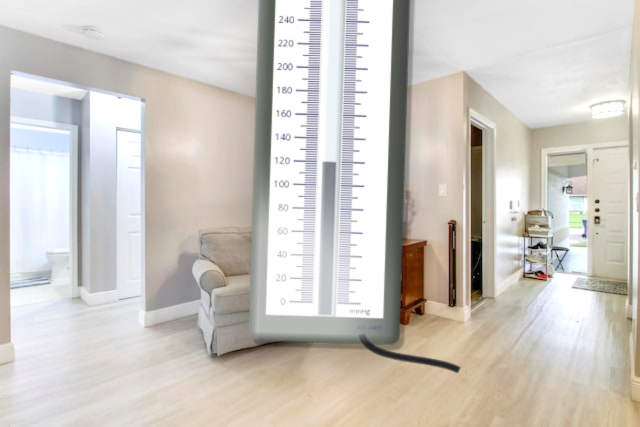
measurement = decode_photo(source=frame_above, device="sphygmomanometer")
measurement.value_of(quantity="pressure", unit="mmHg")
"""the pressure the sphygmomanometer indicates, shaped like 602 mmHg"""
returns 120 mmHg
